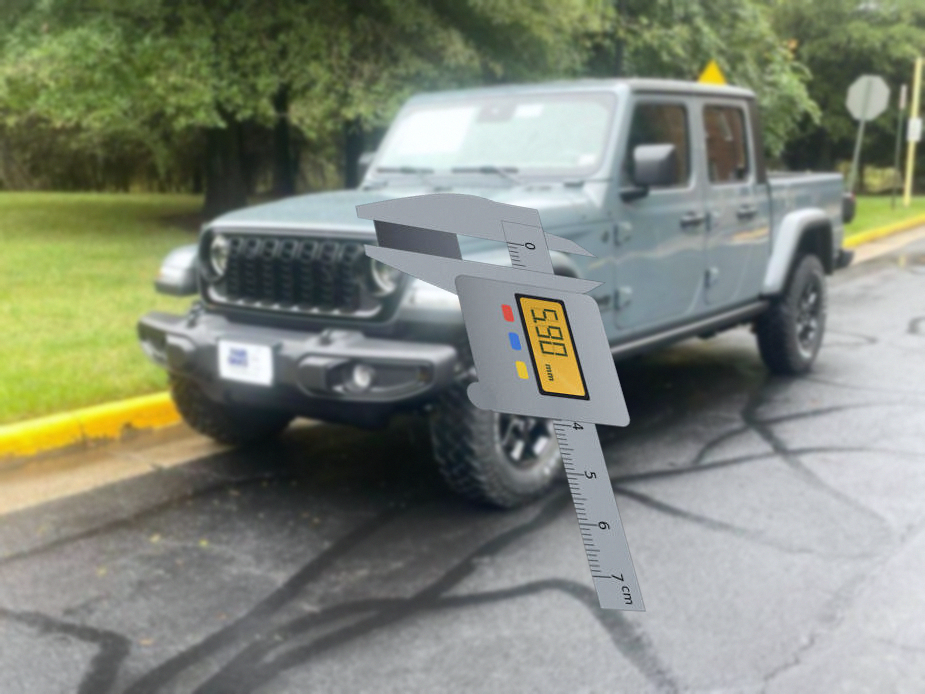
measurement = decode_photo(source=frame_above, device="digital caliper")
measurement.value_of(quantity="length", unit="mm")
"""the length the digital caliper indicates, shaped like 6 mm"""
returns 5.90 mm
